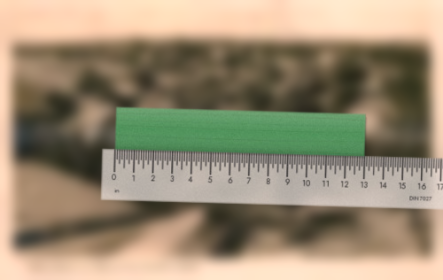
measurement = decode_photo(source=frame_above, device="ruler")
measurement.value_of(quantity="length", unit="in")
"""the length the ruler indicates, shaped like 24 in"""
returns 13 in
